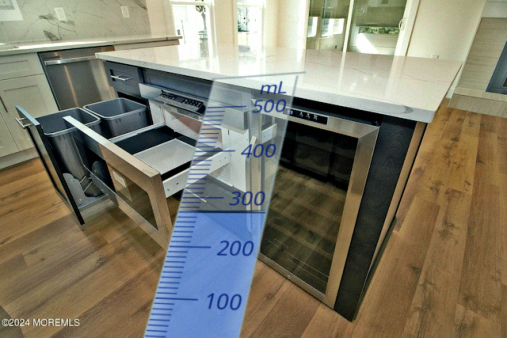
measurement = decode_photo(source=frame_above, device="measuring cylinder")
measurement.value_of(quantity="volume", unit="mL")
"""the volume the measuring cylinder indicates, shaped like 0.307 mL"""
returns 270 mL
